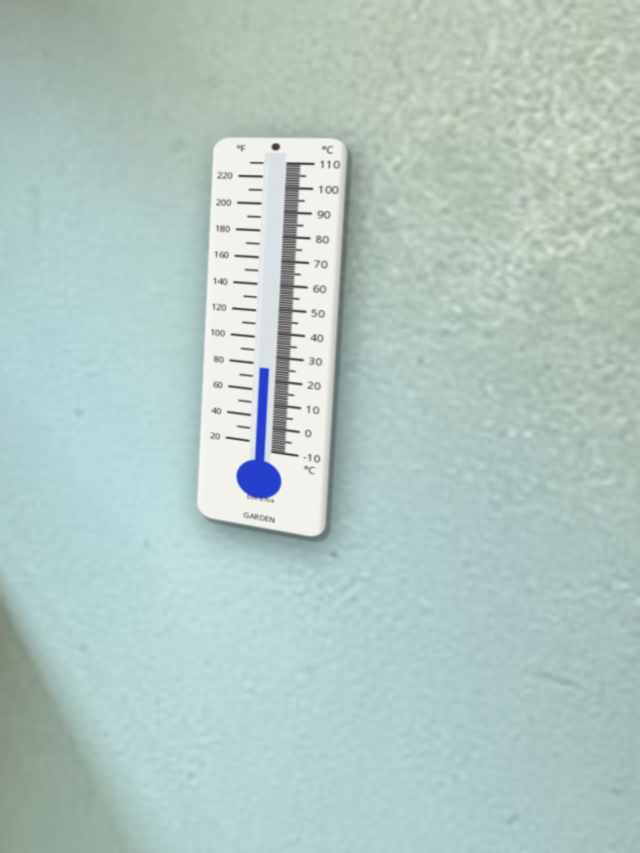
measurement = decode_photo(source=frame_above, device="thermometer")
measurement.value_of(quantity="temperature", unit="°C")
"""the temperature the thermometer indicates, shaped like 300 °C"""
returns 25 °C
